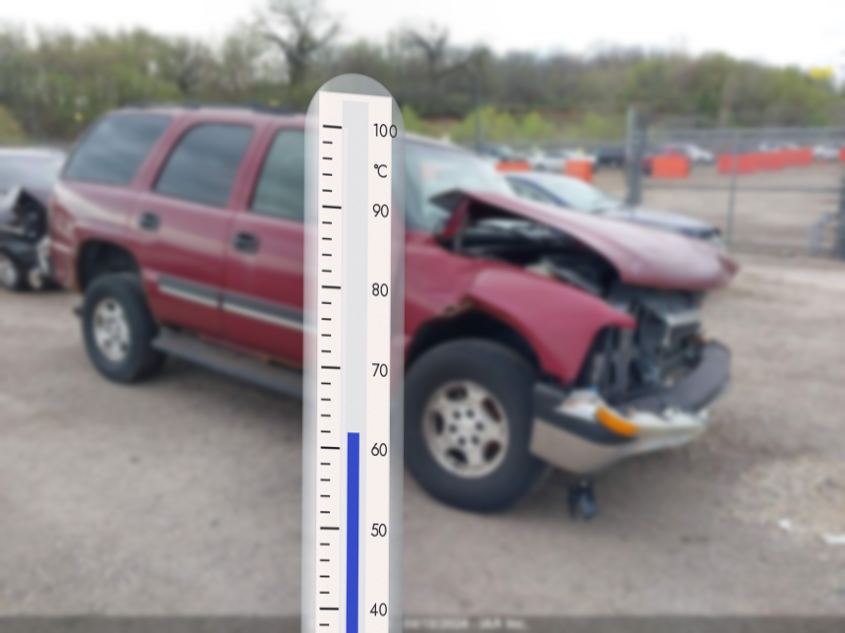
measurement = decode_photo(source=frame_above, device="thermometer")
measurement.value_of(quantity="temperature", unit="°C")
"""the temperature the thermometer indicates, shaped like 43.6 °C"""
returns 62 °C
